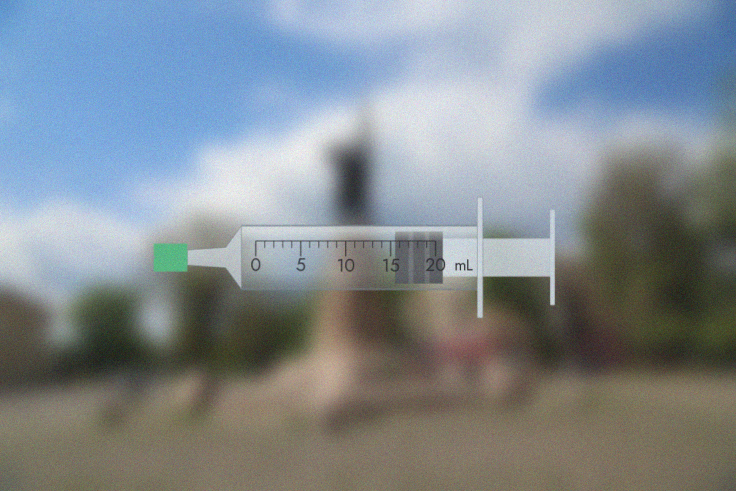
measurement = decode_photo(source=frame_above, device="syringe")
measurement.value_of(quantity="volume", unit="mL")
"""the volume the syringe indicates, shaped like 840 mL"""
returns 15.5 mL
